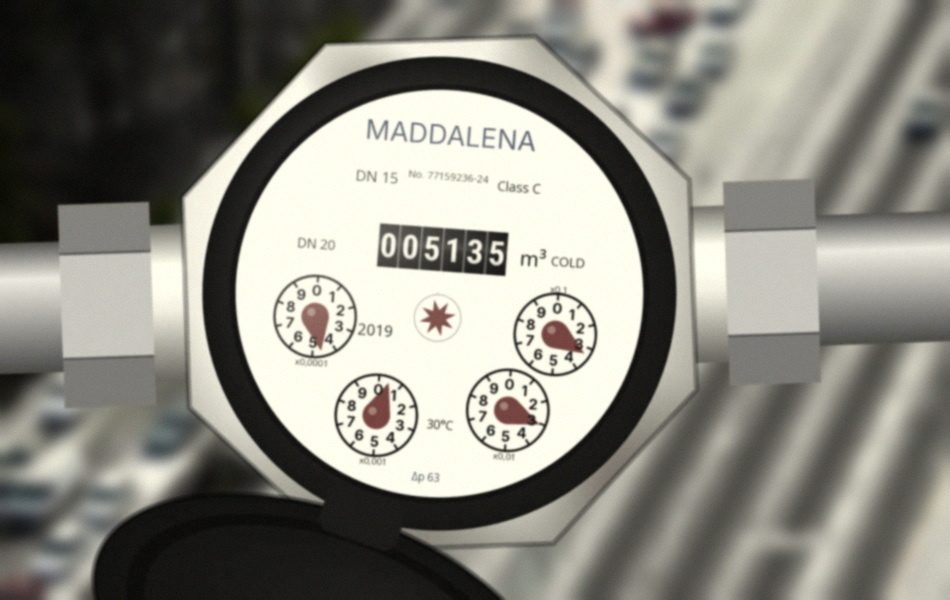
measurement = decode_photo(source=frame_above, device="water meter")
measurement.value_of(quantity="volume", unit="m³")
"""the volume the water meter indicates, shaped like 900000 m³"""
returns 5135.3304 m³
